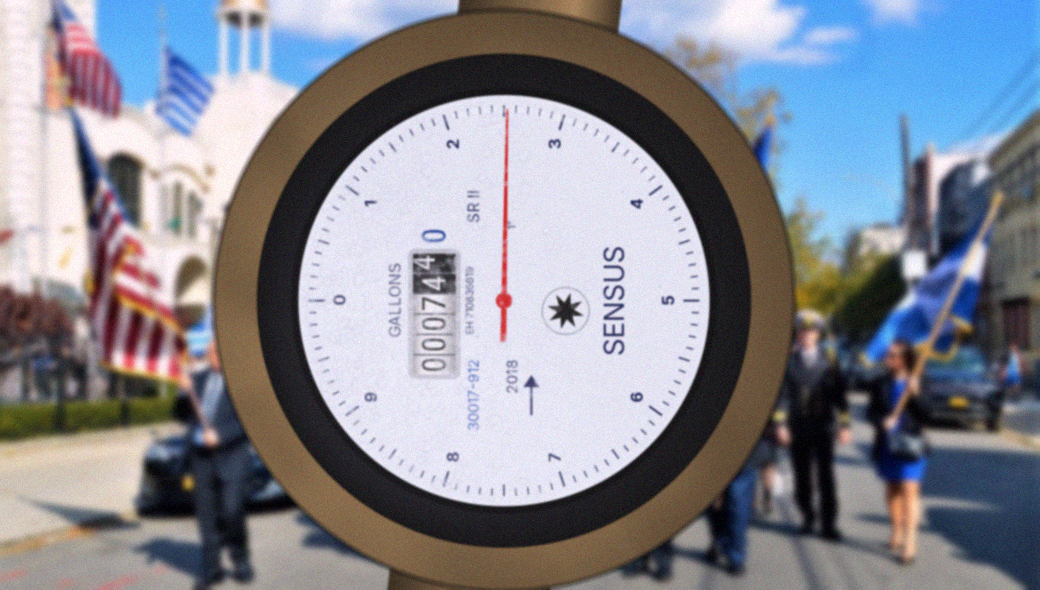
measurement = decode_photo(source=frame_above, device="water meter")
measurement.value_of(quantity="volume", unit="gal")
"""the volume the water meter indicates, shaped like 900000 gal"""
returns 7442.5 gal
